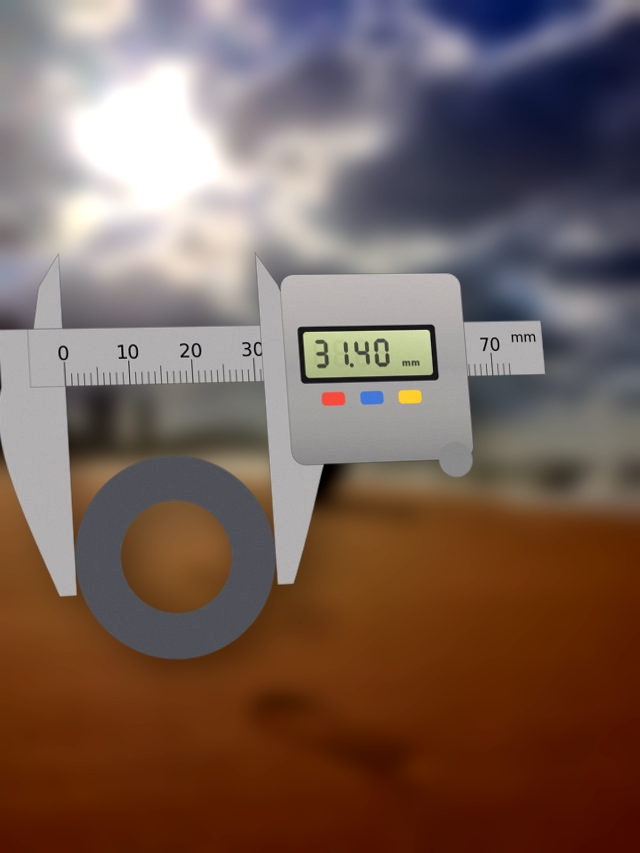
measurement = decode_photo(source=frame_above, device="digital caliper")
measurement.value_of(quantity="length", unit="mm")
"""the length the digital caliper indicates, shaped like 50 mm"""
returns 31.40 mm
